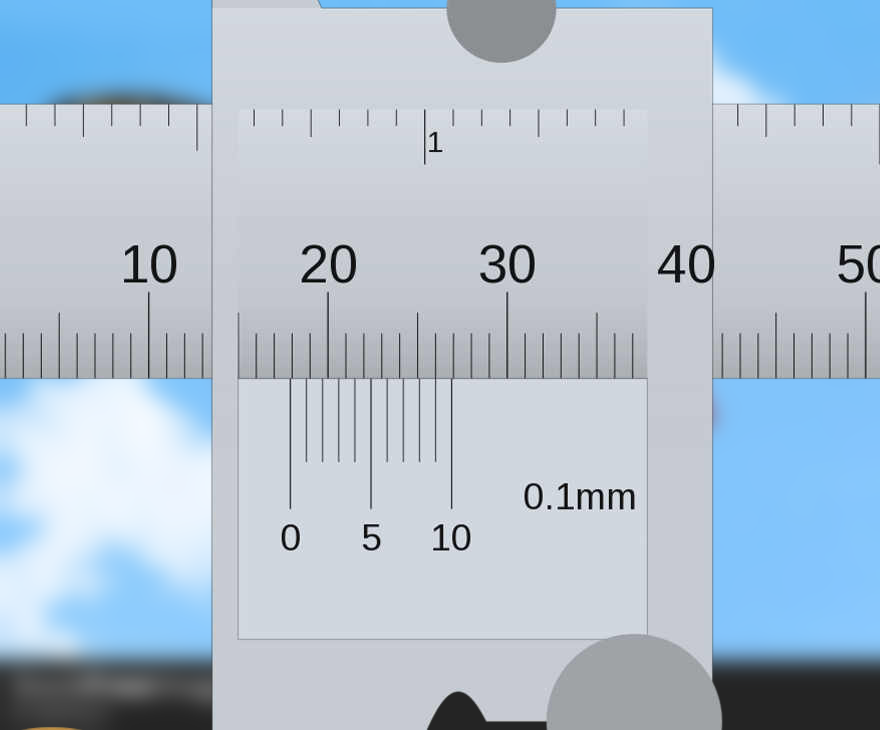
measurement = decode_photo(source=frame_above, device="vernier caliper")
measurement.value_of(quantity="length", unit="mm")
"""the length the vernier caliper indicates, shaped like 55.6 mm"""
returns 17.9 mm
